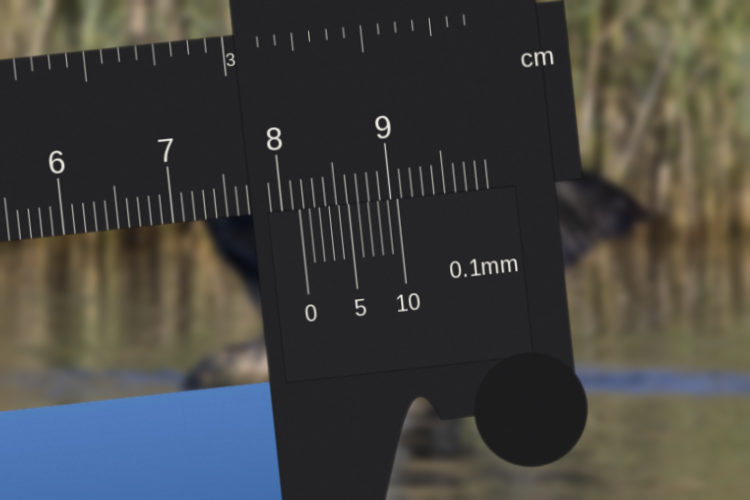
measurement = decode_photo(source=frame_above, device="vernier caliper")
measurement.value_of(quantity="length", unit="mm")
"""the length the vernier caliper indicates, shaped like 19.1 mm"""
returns 81.6 mm
